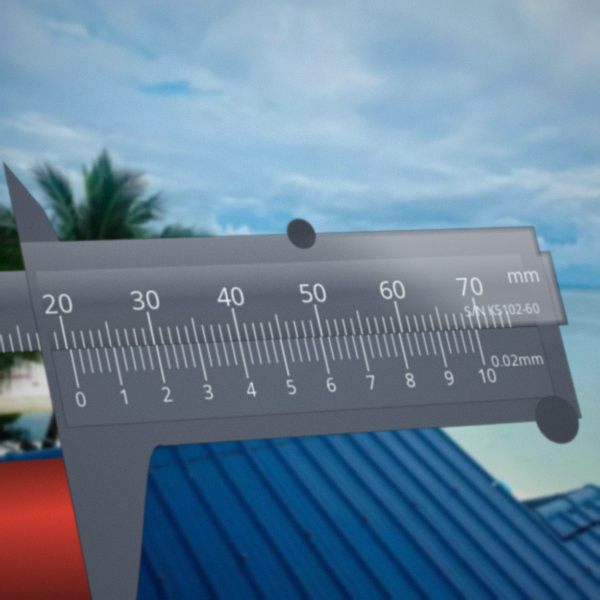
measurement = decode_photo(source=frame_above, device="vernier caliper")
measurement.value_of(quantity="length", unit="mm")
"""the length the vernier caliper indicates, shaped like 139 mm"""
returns 20.4 mm
